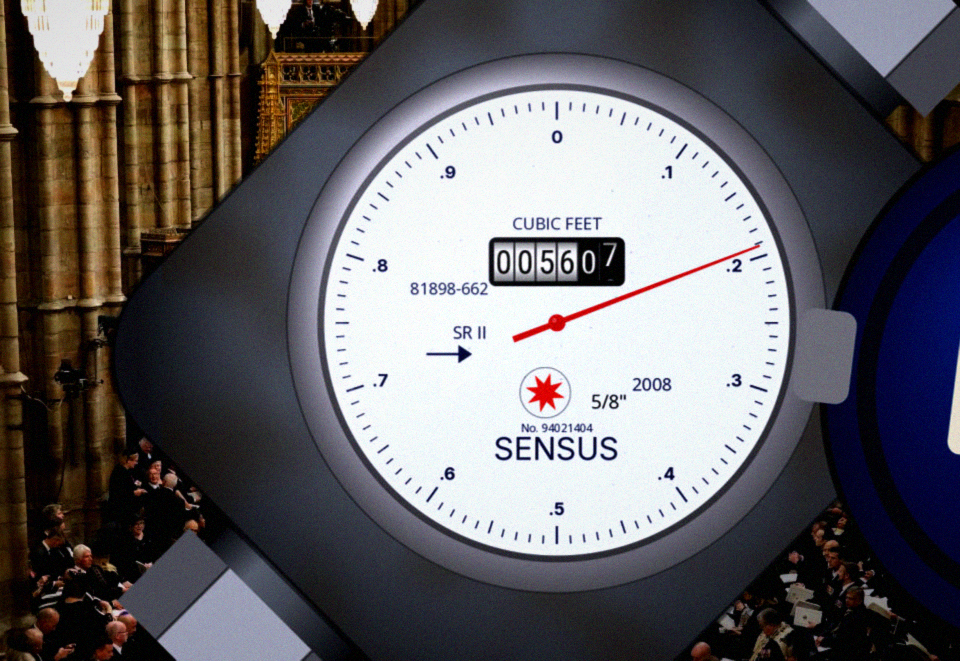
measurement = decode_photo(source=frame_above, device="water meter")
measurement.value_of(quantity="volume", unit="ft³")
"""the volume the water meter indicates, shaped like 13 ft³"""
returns 5607.19 ft³
